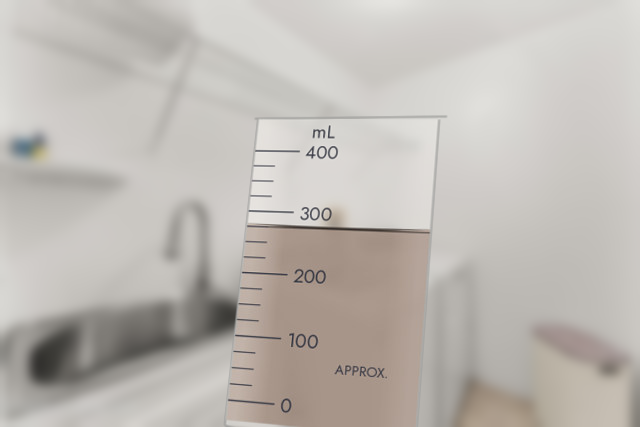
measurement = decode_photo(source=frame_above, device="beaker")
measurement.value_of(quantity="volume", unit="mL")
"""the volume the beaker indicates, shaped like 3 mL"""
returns 275 mL
